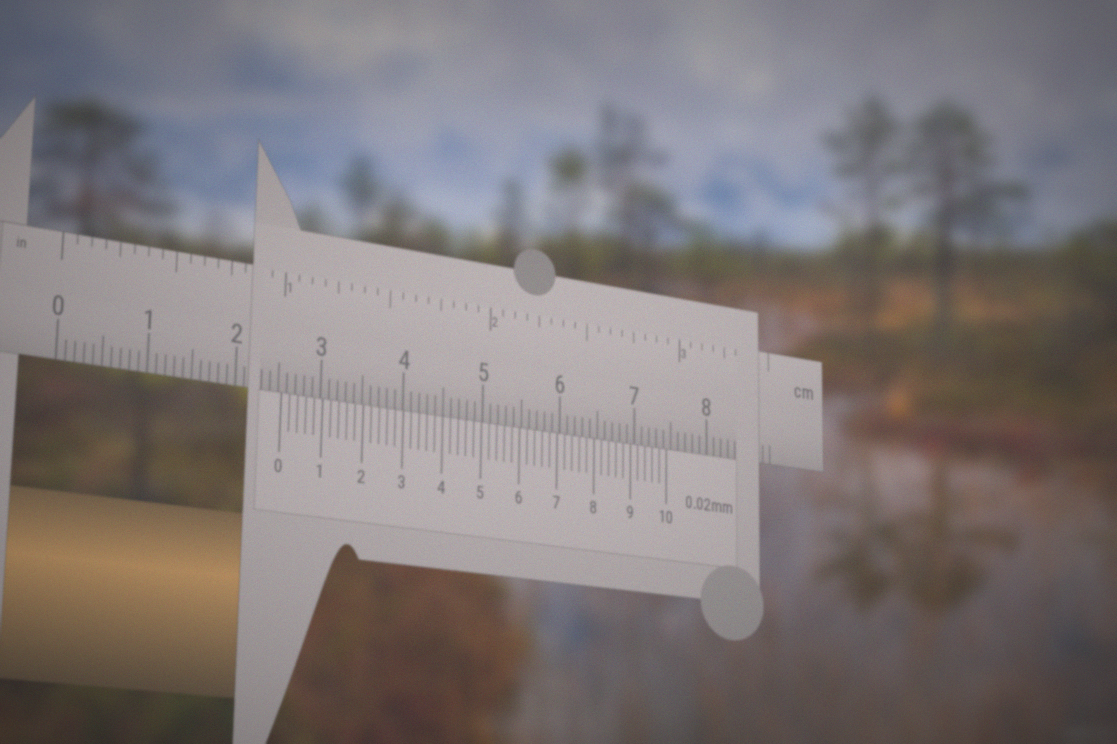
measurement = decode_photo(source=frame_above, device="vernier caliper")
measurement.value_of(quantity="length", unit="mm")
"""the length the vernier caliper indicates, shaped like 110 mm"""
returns 25.4 mm
